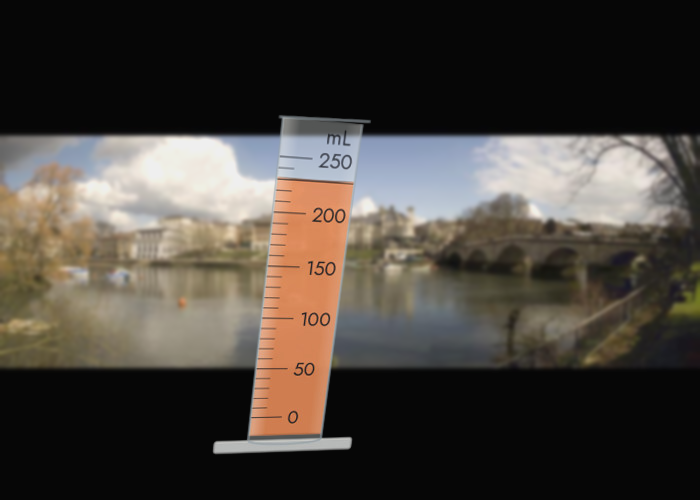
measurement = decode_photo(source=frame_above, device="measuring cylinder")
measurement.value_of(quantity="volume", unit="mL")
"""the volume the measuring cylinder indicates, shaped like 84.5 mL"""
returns 230 mL
